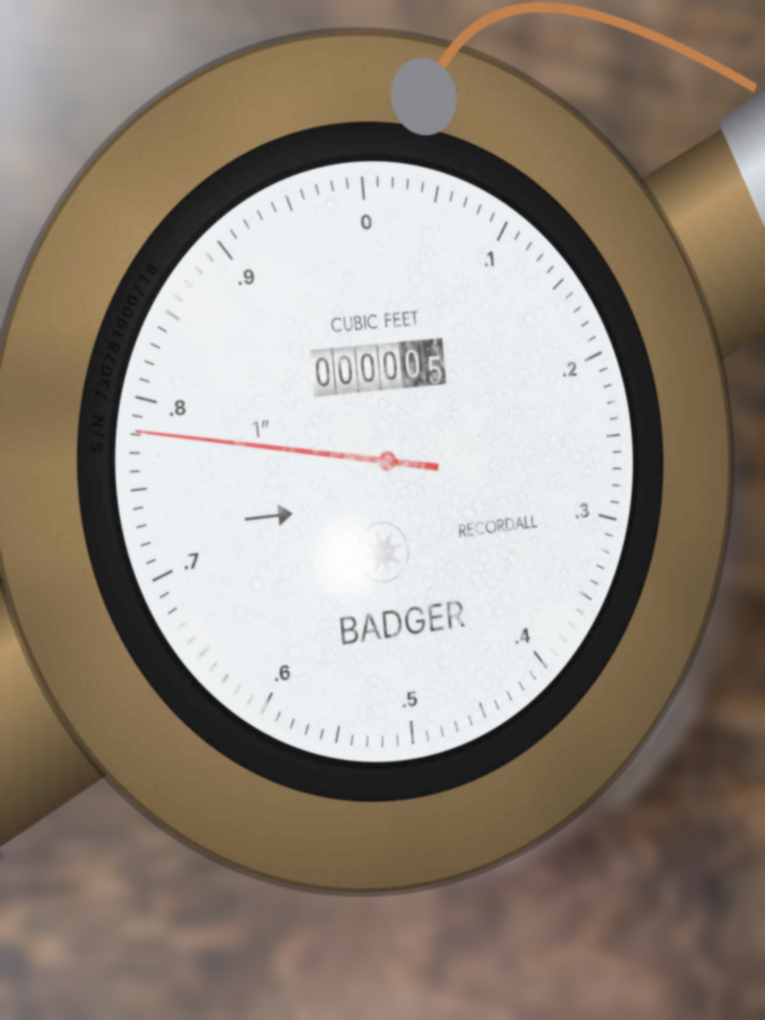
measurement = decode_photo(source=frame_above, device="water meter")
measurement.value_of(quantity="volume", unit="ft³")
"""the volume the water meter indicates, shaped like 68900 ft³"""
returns 4.78 ft³
